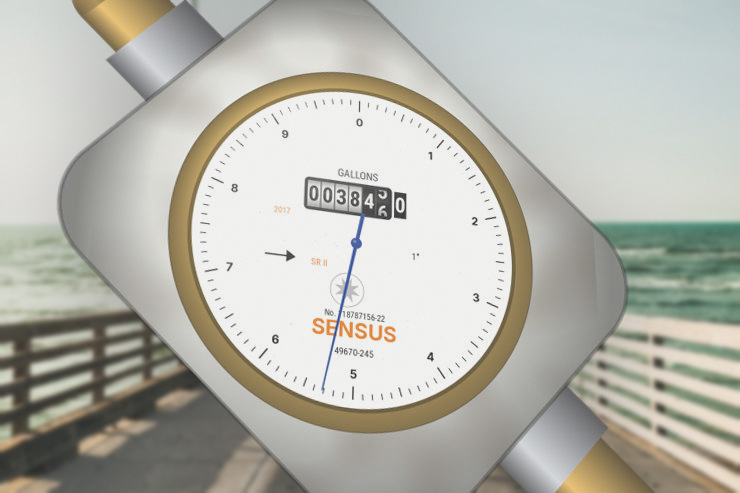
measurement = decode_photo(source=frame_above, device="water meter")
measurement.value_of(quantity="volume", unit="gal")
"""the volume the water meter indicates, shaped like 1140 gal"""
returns 38455.3 gal
